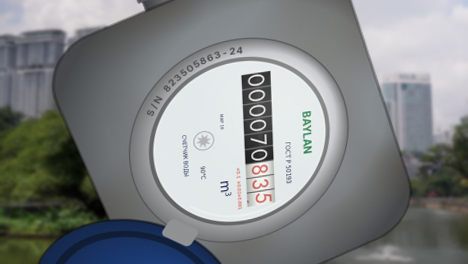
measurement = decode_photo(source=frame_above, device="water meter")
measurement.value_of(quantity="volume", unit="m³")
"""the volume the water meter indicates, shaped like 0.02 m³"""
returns 70.835 m³
